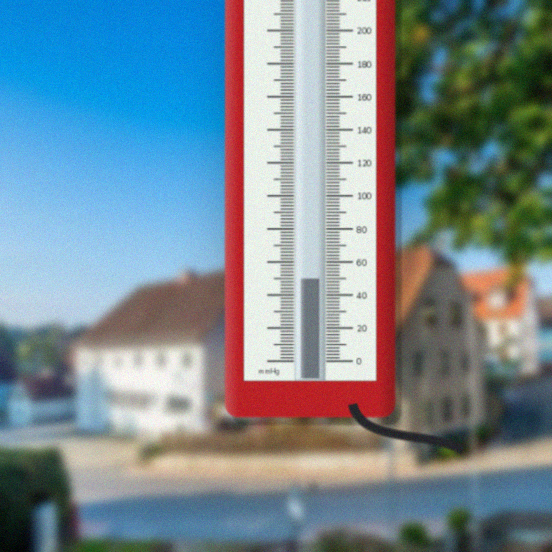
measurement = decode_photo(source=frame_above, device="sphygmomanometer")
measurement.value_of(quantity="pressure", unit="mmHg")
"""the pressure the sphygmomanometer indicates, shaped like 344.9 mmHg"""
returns 50 mmHg
